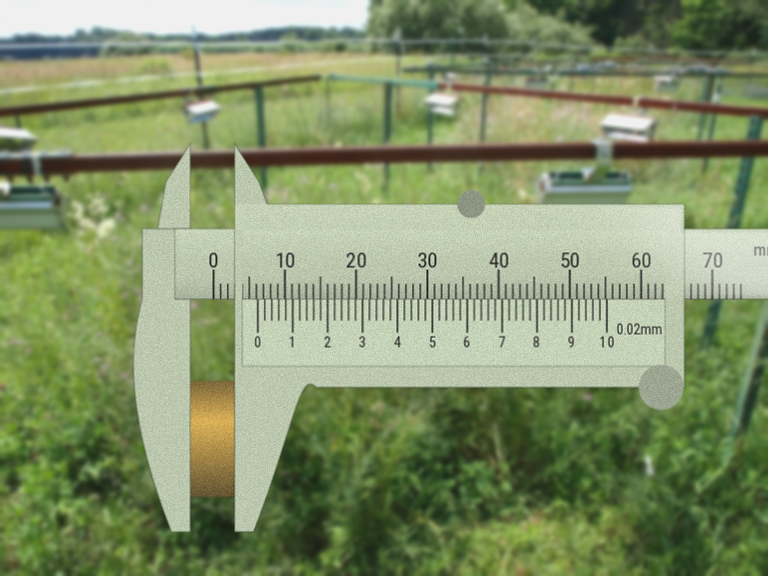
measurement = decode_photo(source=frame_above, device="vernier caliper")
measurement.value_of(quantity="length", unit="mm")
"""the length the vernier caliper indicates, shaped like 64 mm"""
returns 6.2 mm
